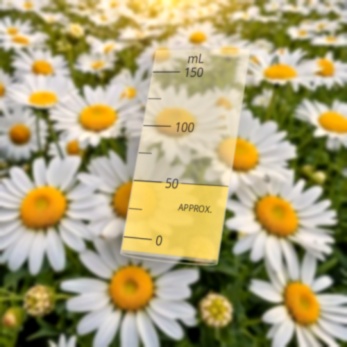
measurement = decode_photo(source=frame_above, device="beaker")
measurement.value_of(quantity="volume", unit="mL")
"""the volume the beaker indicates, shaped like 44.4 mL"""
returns 50 mL
